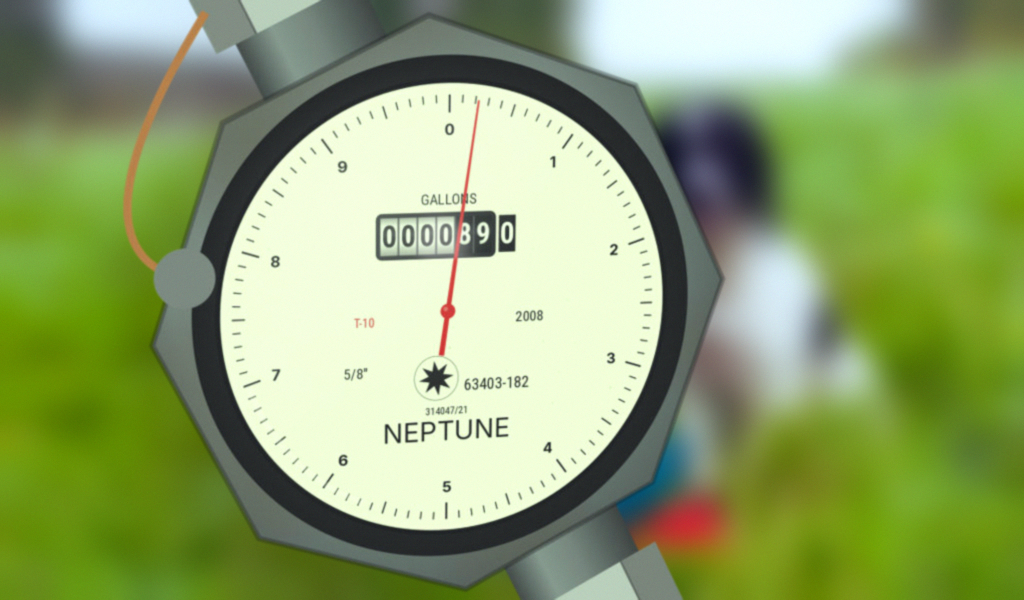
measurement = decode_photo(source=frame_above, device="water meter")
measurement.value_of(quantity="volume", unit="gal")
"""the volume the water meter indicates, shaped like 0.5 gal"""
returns 890.2 gal
